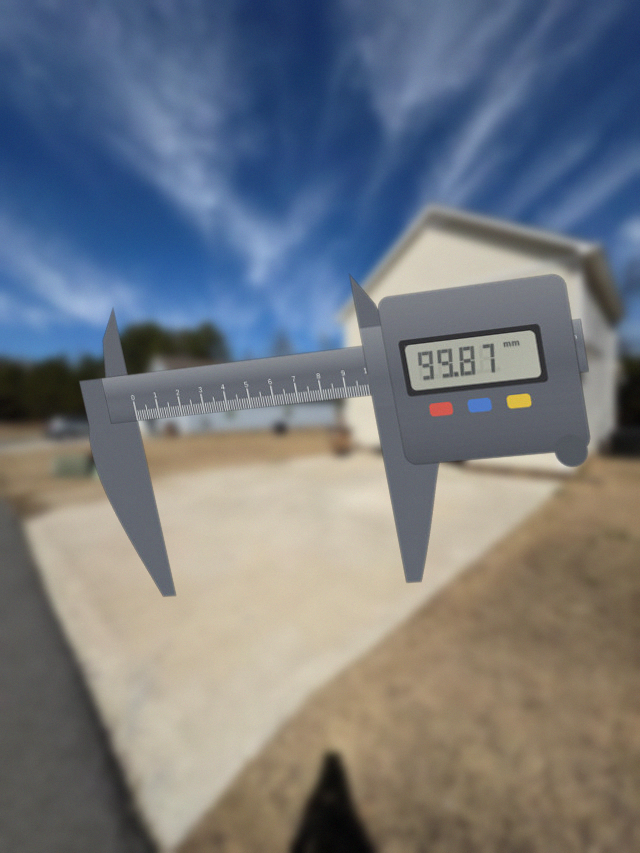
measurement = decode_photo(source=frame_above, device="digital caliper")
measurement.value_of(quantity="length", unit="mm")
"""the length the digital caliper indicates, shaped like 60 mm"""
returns 99.87 mm
